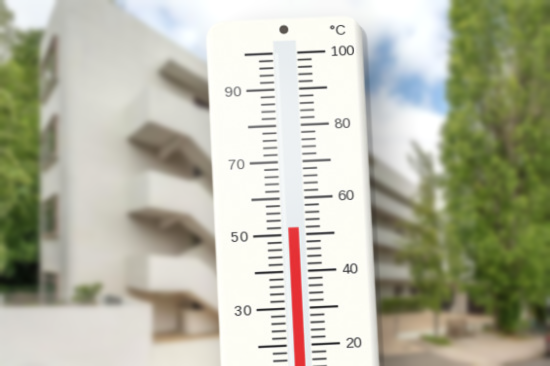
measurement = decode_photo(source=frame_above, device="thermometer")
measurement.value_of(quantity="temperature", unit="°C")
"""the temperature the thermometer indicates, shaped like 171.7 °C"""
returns 52 °C
